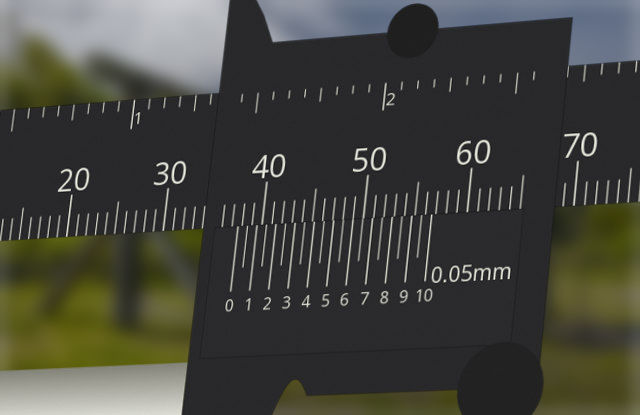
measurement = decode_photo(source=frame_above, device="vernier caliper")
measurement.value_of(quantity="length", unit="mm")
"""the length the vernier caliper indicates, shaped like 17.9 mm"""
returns 37.6 mm
